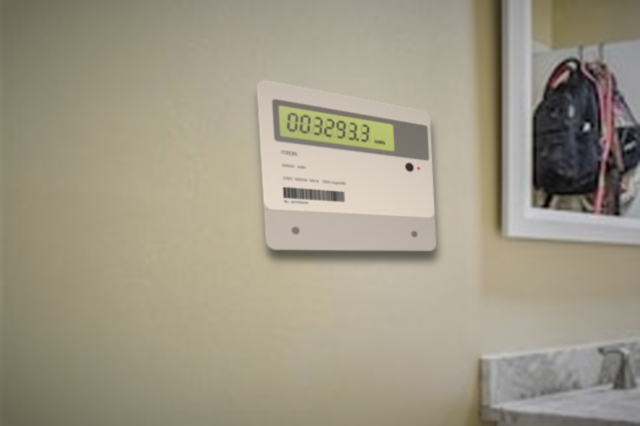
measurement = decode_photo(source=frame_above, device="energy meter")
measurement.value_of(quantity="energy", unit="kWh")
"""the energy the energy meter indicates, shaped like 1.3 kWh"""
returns 3293.3 kWh
